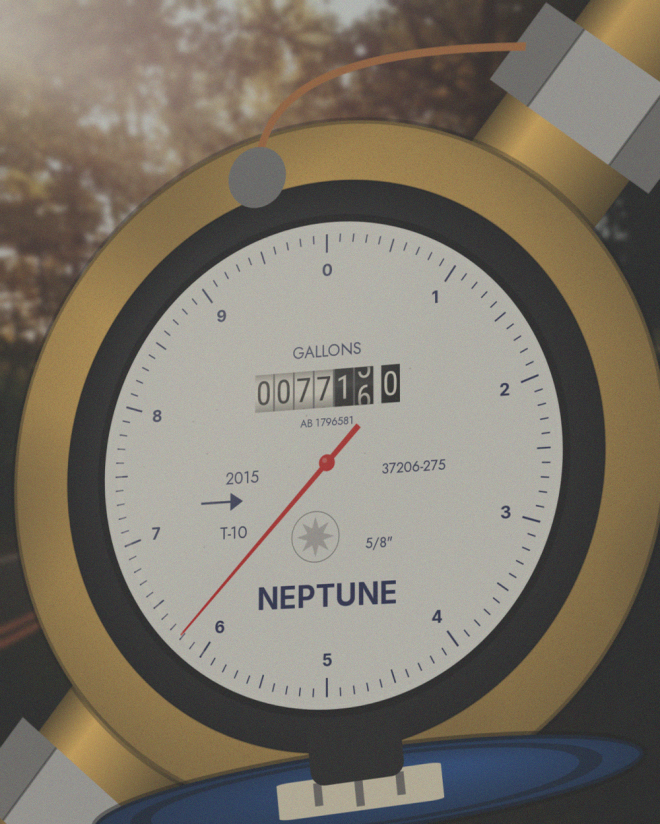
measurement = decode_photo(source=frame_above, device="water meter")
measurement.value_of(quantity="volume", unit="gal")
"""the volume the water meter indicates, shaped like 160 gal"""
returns 77156.2 gal
